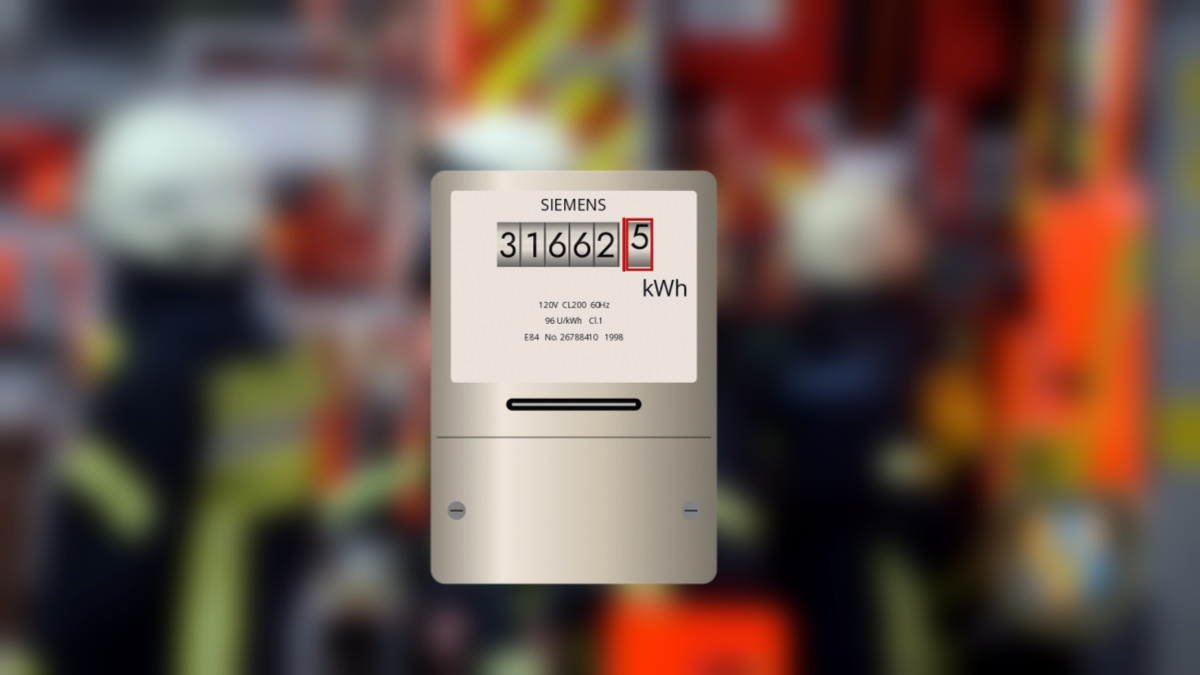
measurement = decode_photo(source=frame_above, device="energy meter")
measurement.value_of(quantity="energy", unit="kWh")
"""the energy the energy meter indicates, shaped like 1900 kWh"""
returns 31662.5 kWh
